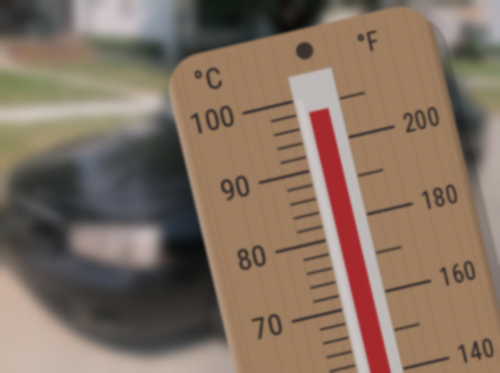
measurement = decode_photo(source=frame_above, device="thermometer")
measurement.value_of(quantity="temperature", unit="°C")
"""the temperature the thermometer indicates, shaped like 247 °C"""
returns 98 °C
